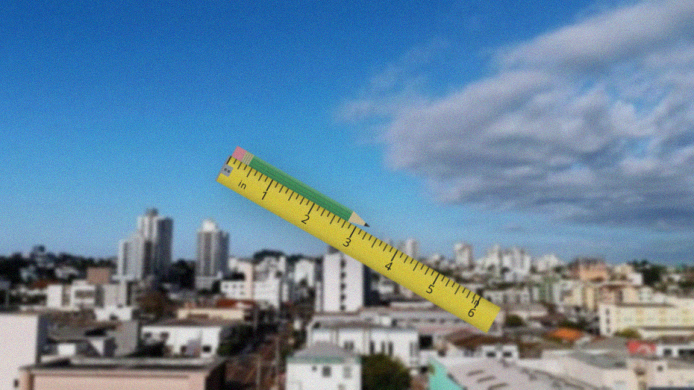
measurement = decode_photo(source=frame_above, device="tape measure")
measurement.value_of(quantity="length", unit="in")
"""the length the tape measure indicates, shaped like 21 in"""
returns 3.25 in
